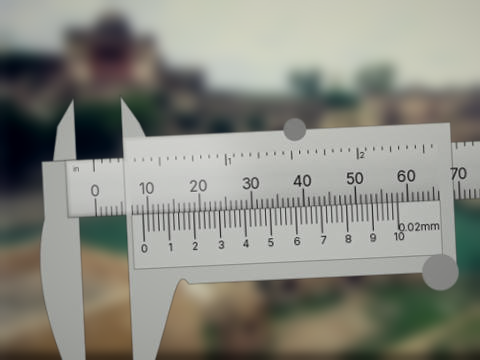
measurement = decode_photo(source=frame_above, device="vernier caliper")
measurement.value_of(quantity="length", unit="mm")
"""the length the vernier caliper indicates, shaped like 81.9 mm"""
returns 9.0 mm
